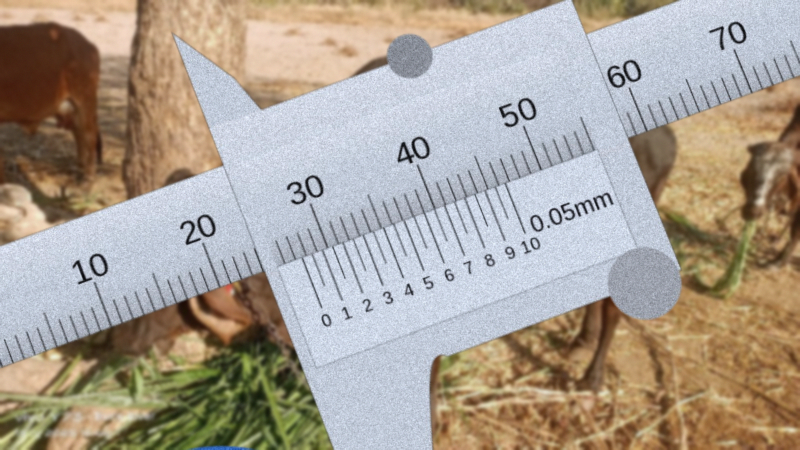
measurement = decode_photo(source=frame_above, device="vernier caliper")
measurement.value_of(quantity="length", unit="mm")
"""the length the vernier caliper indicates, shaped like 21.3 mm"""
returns 27.6 mm
